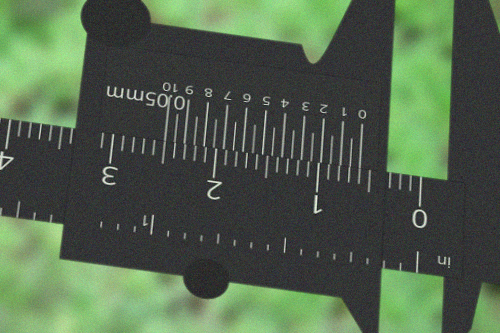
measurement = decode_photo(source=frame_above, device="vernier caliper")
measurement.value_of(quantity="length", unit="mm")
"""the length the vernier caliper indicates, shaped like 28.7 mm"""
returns 6.0 mm
